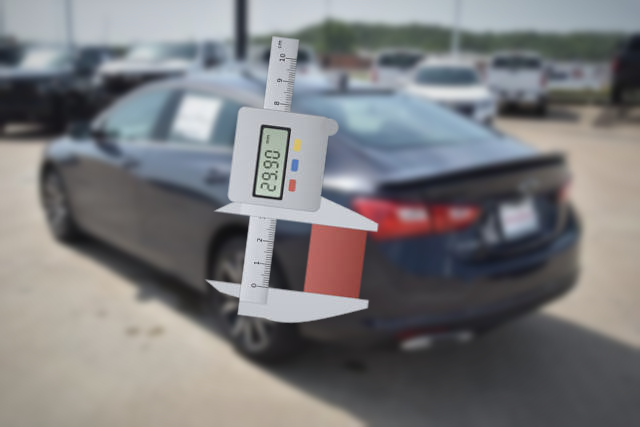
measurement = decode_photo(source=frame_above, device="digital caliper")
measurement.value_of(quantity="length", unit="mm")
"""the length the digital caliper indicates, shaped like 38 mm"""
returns 29.90 mm
